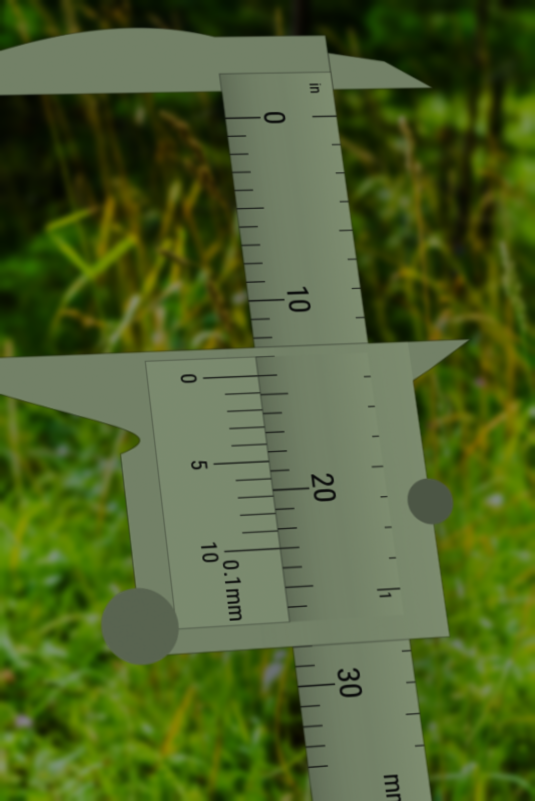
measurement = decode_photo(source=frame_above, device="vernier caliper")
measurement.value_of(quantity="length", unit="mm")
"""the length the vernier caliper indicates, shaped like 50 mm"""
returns 14.0 mm
